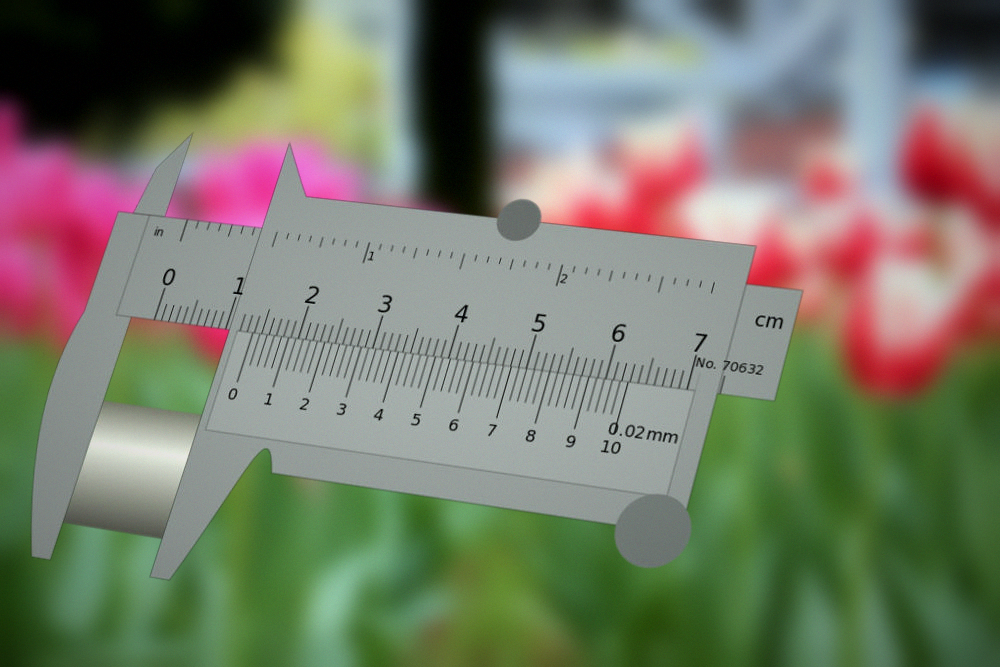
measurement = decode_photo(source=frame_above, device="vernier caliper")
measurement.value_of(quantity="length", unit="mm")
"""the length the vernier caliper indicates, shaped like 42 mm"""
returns 13.8 mm
